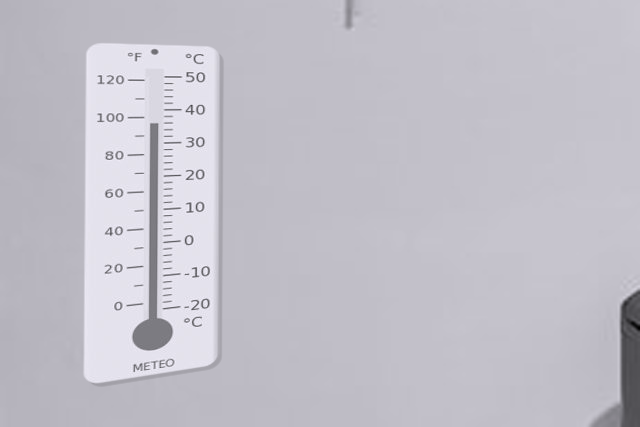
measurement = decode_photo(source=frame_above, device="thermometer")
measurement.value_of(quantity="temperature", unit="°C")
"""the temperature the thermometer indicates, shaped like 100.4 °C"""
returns 36 °C
